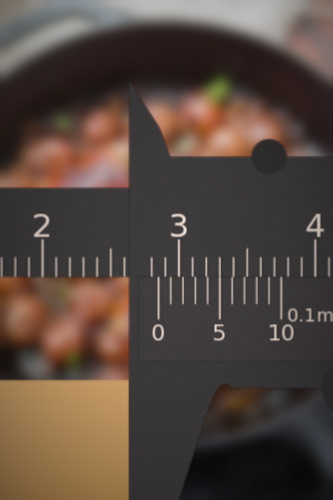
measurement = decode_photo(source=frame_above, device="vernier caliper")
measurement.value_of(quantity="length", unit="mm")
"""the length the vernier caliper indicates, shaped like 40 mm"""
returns 28.5 mm
